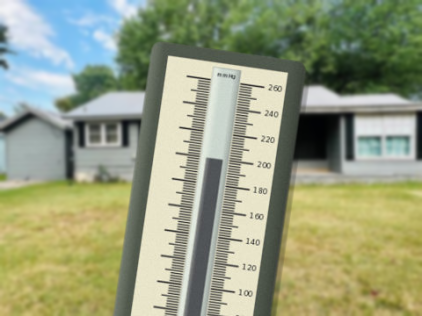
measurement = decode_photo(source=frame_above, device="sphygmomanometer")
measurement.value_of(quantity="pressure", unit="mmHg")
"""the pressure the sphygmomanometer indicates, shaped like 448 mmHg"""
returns 200 mmHg
